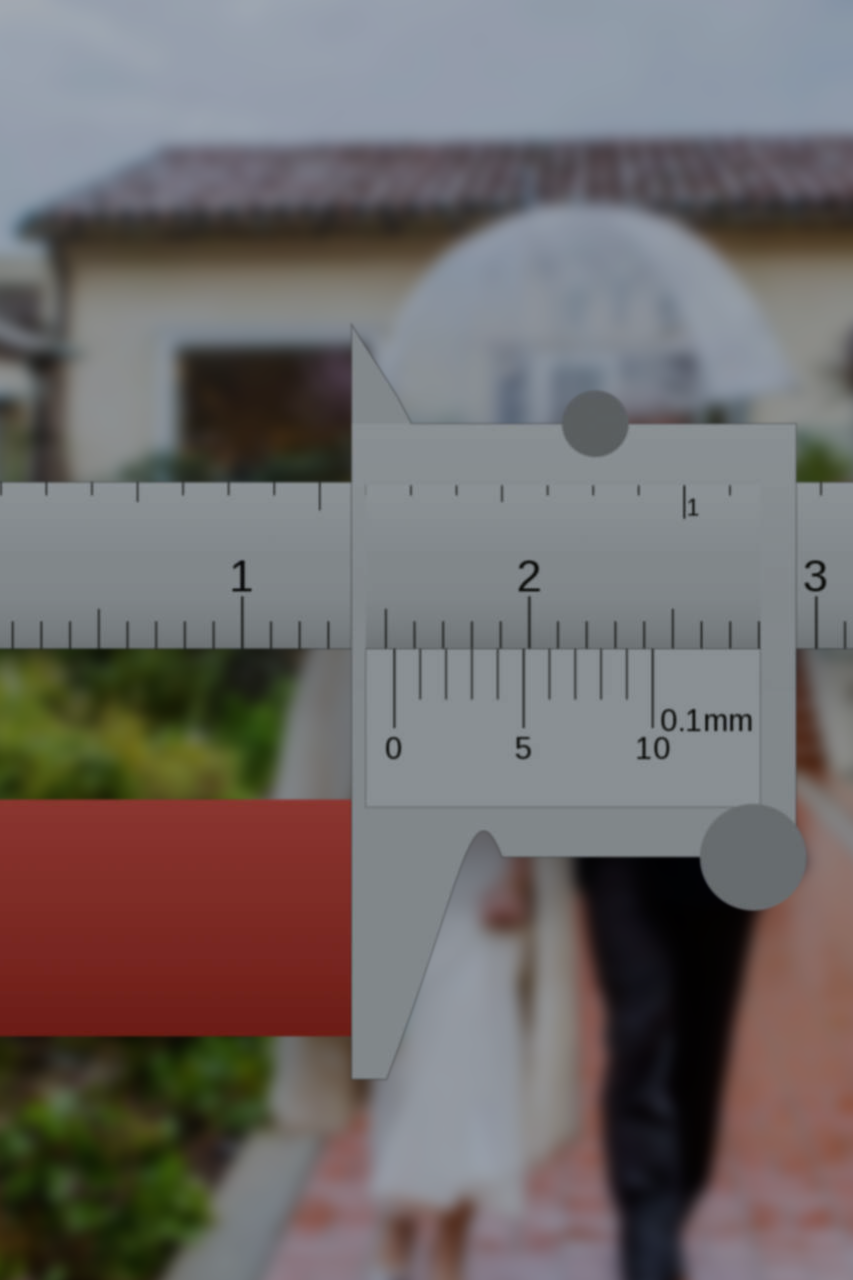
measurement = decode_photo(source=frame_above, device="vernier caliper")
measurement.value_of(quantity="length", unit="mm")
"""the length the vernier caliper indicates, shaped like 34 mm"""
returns 15.3 mm
